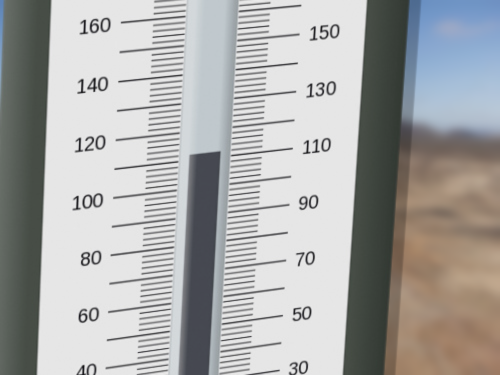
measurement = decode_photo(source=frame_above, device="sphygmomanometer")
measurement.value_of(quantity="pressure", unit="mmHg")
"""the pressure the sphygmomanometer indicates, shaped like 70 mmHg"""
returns 112 mmHg
